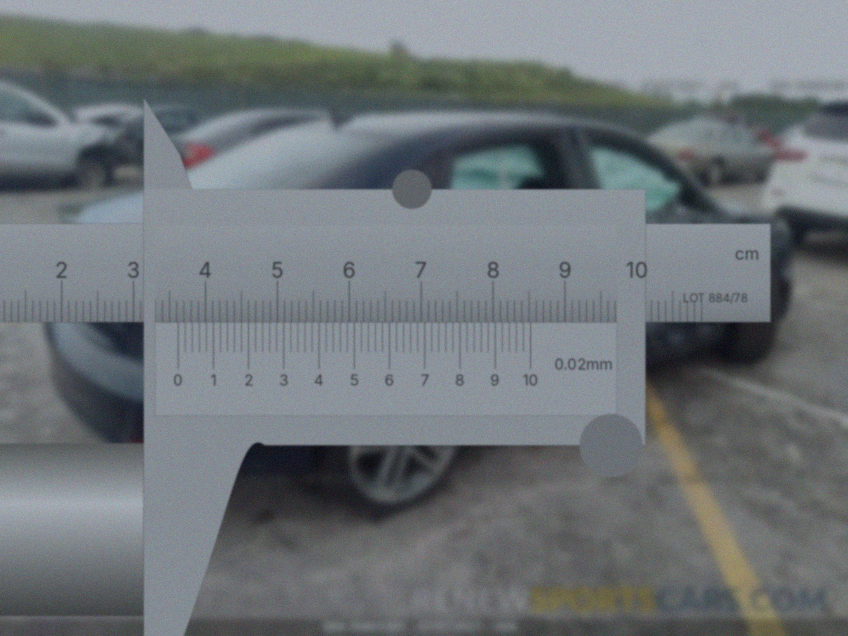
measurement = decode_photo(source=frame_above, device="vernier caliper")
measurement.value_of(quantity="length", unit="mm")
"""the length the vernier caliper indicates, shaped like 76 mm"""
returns 36.2 mm
